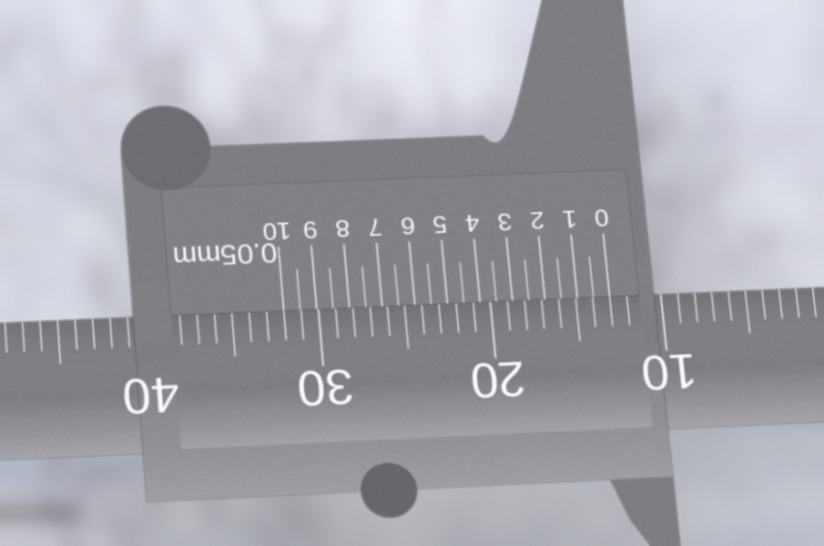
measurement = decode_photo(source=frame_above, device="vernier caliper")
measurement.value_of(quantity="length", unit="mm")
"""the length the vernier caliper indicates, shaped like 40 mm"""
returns 13.0 mm
